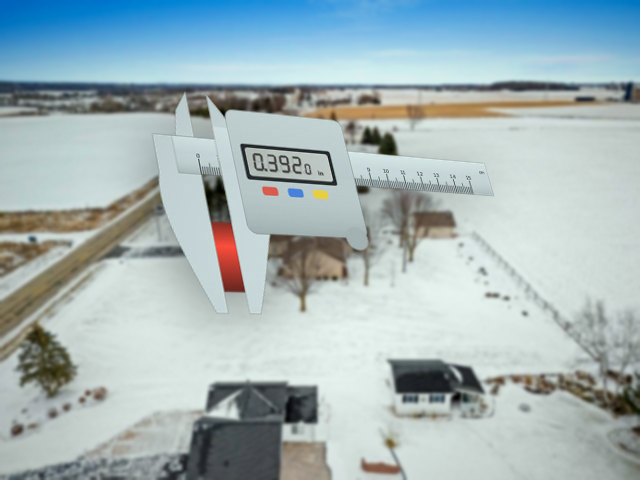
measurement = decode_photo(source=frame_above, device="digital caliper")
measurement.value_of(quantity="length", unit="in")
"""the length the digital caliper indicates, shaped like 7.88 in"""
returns 0.3920 in
